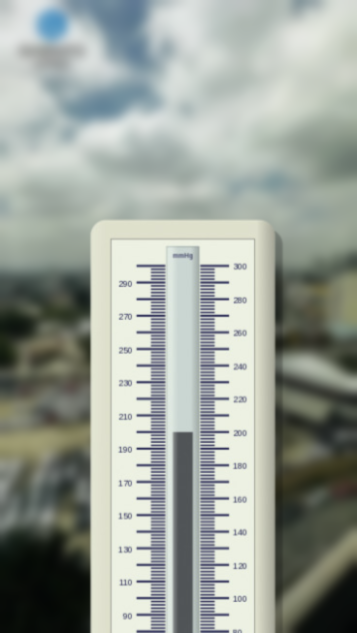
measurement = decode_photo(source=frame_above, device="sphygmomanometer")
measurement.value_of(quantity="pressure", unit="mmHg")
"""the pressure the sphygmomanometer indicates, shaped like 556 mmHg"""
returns 200 mmHg
